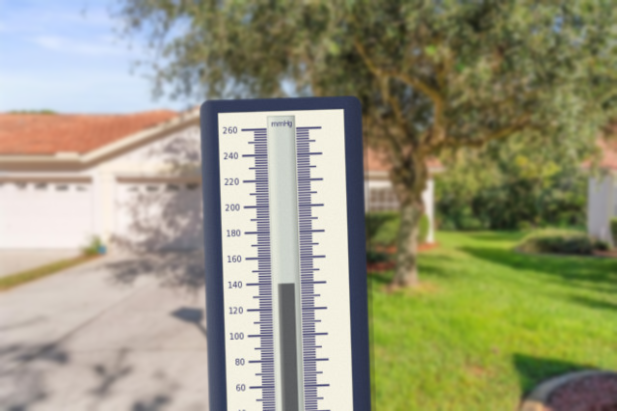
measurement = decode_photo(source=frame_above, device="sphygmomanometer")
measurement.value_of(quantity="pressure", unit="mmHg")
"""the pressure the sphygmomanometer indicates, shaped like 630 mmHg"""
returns 140 mmHg
